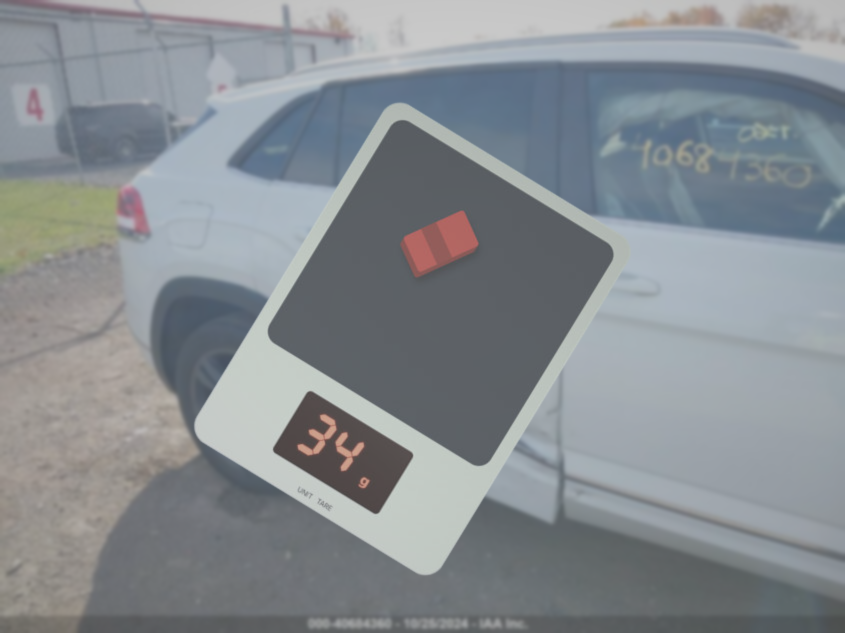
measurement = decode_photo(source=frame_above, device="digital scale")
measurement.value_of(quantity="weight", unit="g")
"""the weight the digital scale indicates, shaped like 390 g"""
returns 34 g
